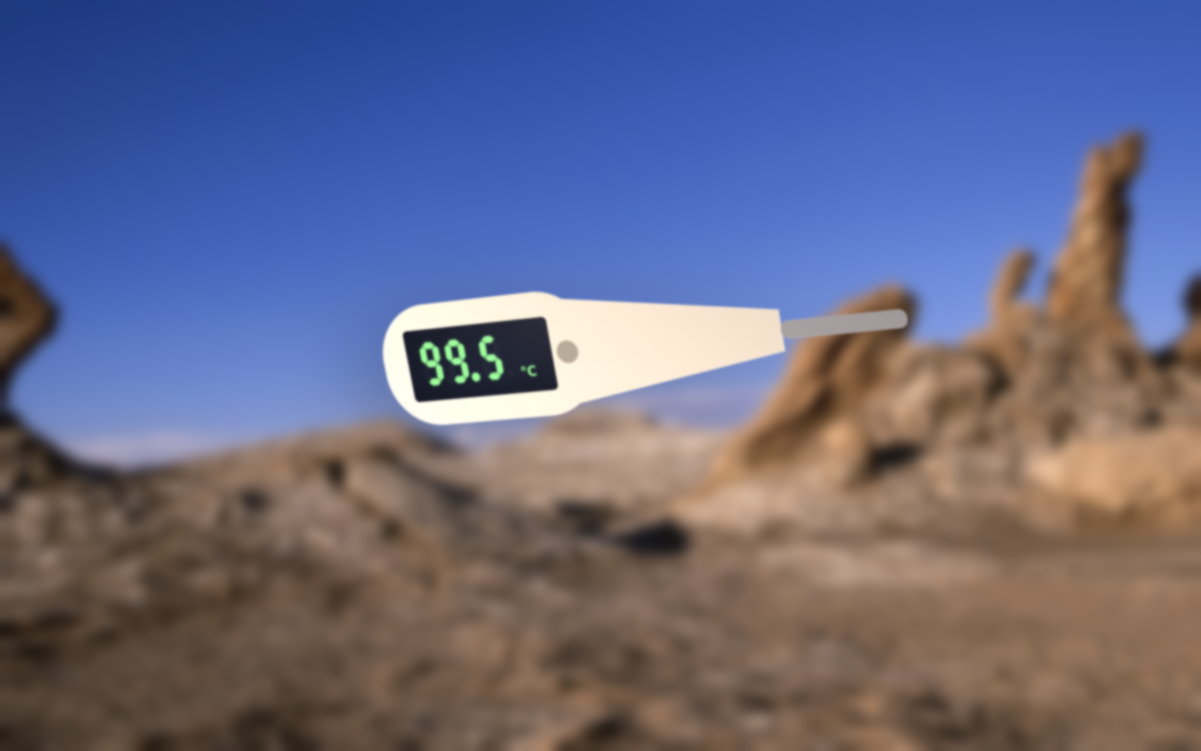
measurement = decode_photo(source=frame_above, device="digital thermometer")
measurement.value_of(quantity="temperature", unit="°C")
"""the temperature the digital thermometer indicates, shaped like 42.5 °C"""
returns 99.5 °C
